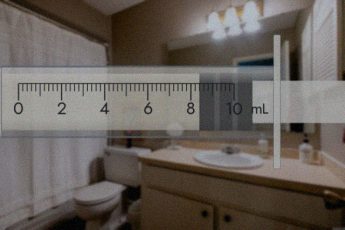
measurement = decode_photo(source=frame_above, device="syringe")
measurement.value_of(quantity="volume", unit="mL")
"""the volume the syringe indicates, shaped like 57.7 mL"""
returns 8.4 mL
